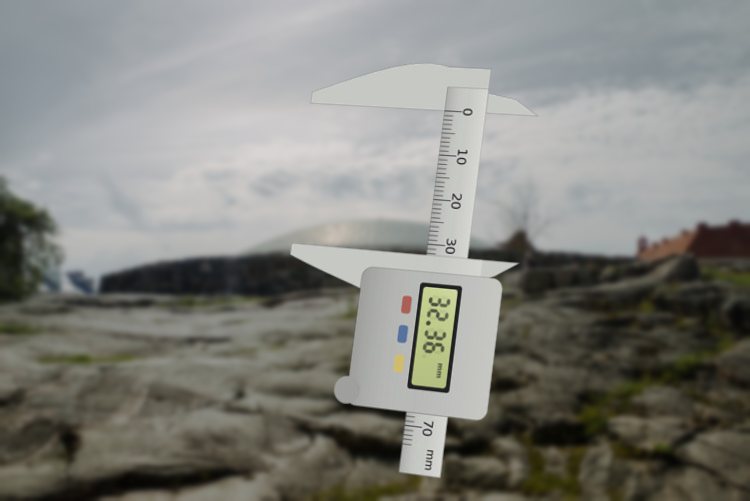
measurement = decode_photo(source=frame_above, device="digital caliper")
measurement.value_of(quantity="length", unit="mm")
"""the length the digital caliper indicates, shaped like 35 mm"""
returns 32.36 mm
